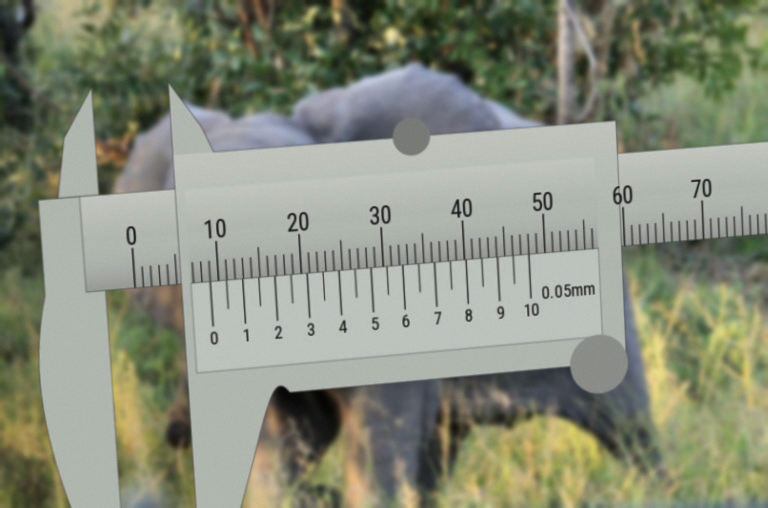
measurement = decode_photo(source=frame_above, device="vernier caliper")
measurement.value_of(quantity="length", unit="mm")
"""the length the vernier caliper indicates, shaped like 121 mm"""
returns 9.0 mm
